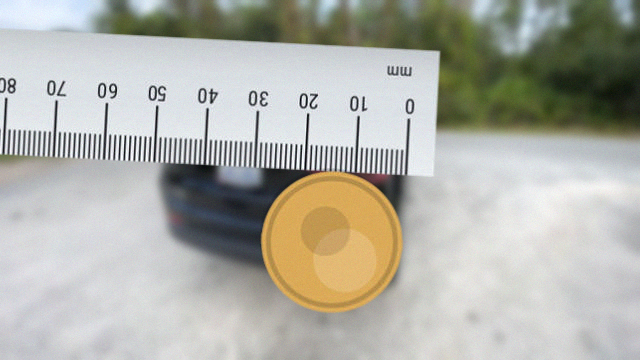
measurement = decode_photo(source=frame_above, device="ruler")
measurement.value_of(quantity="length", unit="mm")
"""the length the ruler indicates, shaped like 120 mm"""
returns 28 mm
